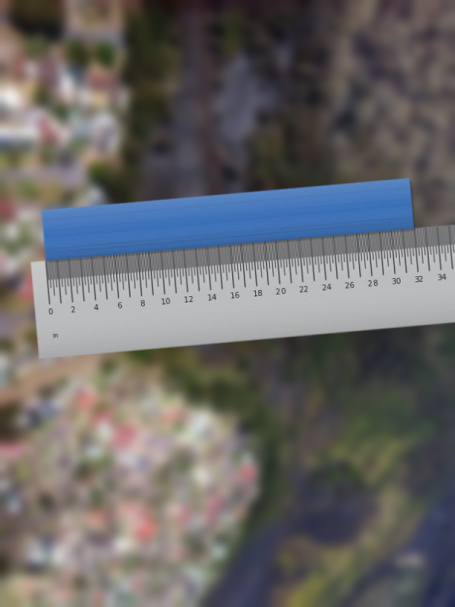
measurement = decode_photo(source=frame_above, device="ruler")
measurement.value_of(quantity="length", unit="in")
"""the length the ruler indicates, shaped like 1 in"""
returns 32 in
